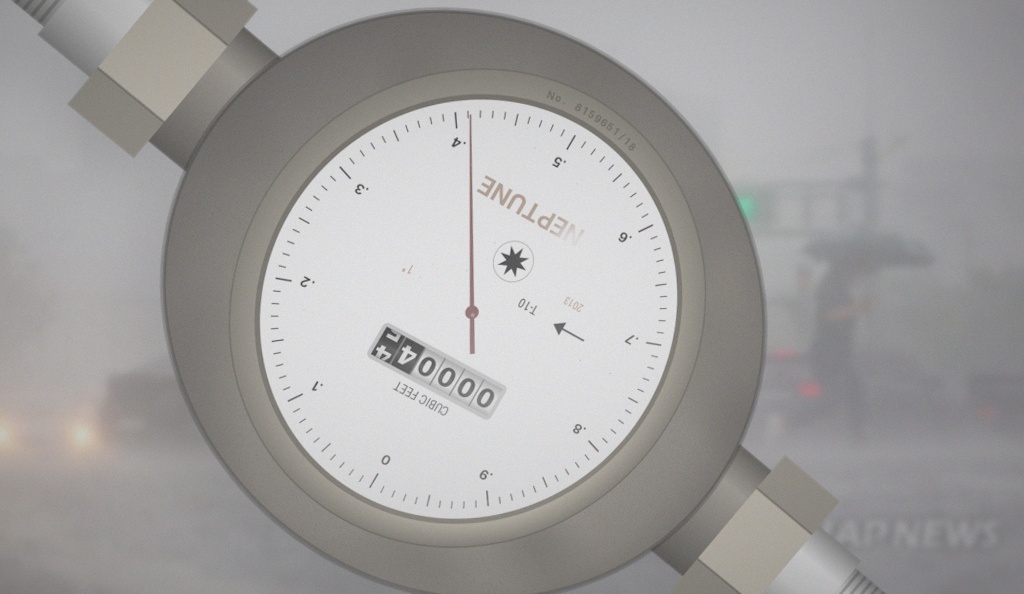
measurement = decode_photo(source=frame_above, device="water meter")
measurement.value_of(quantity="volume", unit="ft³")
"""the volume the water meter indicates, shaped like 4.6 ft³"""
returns 44.41 ft³
